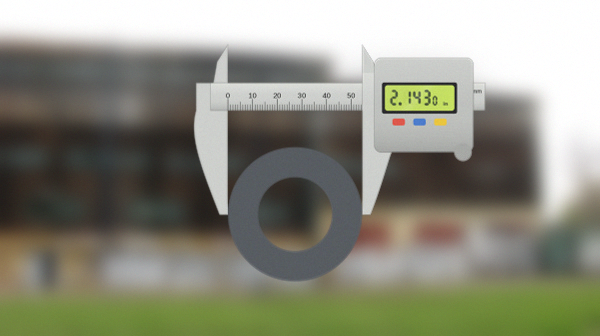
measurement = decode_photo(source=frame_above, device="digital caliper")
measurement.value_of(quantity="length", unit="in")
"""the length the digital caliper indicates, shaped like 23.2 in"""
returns 2.1430 in
